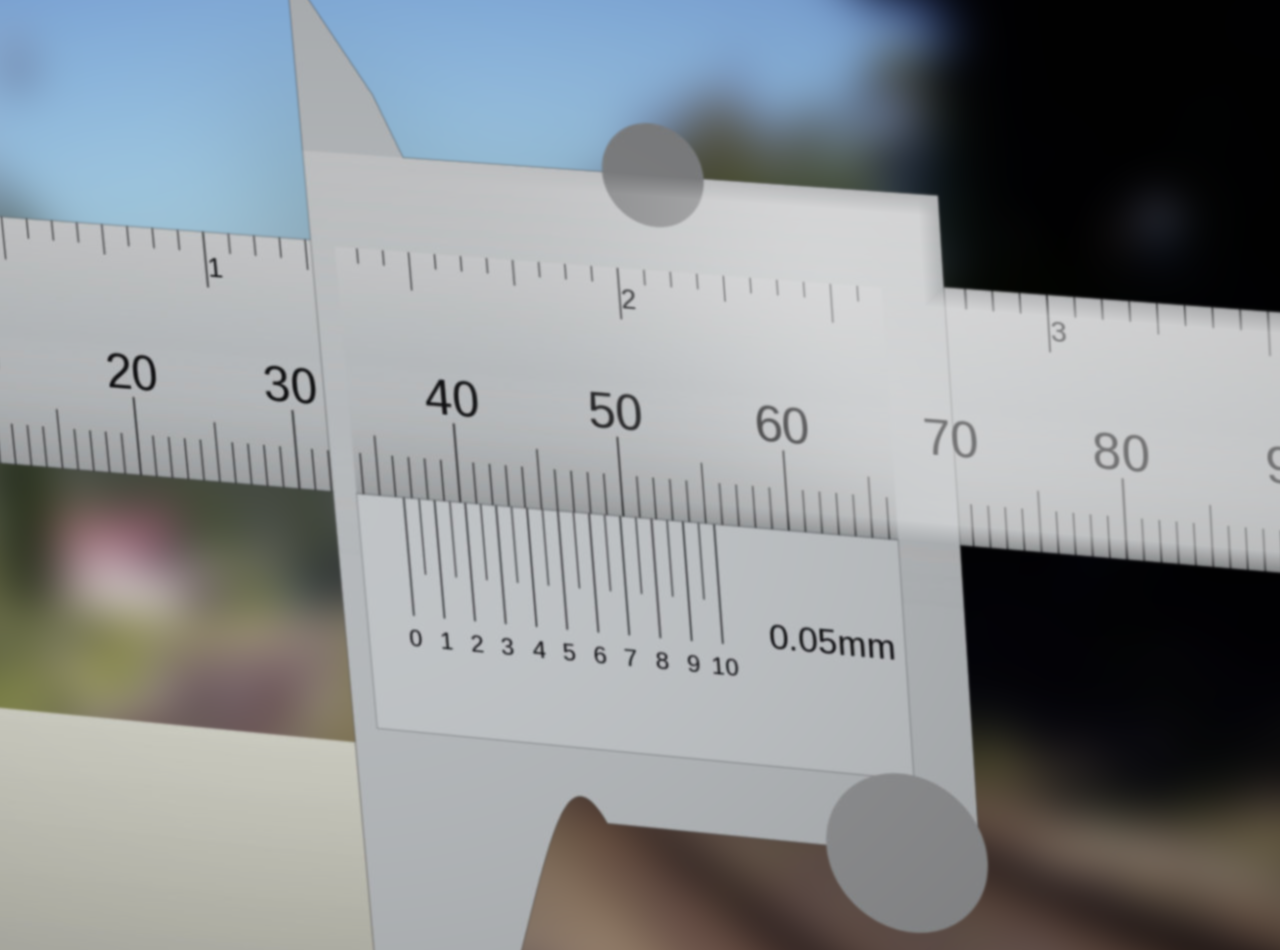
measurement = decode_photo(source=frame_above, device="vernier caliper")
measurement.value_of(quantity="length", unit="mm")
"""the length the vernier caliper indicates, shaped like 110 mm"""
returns 36.5 mm
